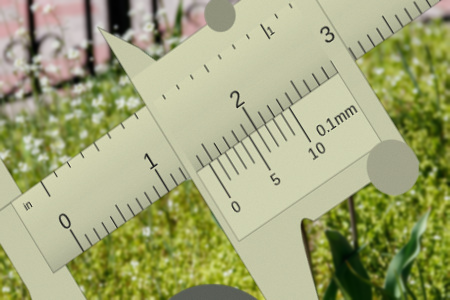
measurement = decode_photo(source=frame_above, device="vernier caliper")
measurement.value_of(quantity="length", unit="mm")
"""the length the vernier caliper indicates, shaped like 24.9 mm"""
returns 14.6 mm
